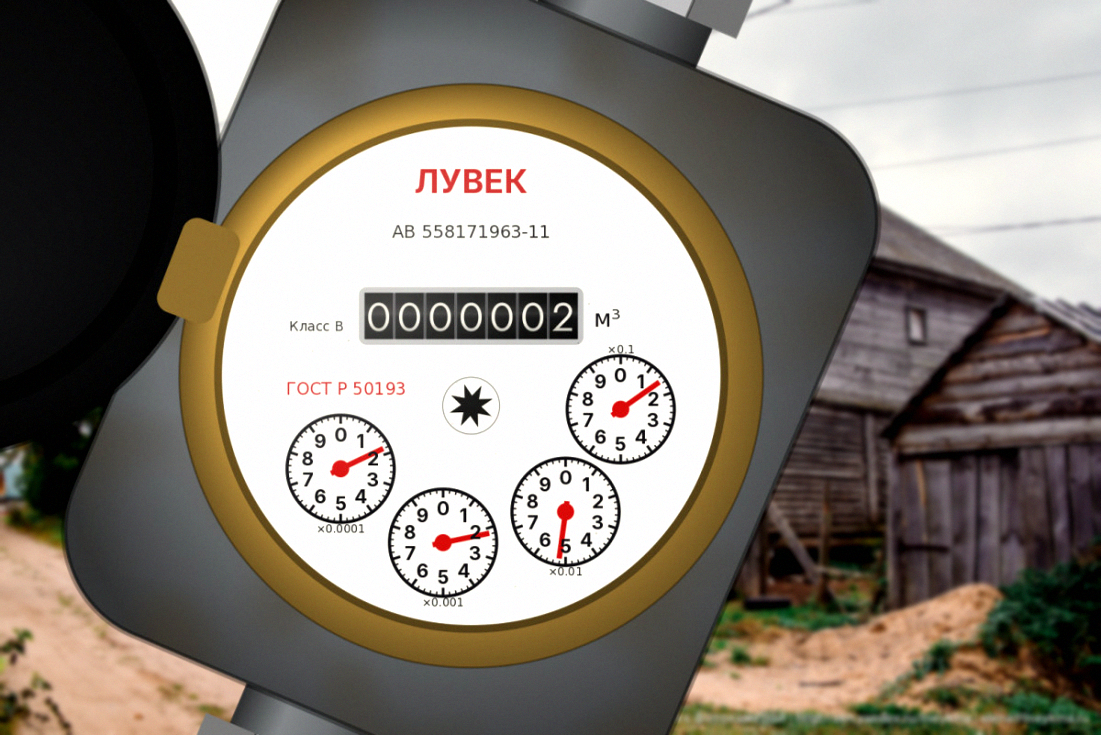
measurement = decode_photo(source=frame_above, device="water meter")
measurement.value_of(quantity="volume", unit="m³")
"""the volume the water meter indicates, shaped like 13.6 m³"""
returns 2.1521 m³
